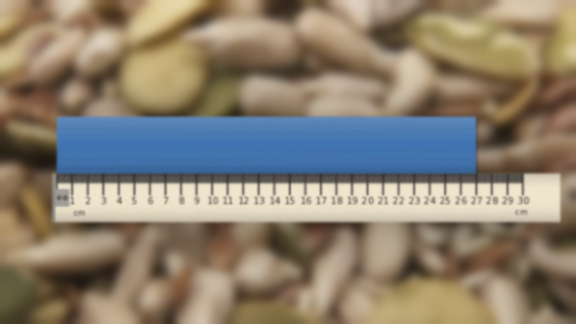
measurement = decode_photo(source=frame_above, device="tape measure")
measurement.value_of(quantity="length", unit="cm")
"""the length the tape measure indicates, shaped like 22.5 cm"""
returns 27 cm
